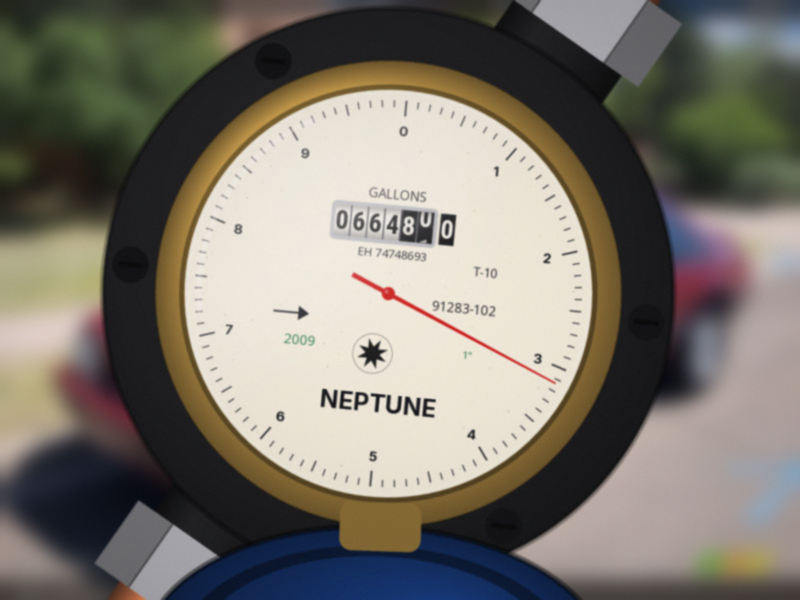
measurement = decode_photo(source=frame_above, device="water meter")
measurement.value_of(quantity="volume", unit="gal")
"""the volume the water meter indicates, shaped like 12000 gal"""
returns 664803.1 gal
